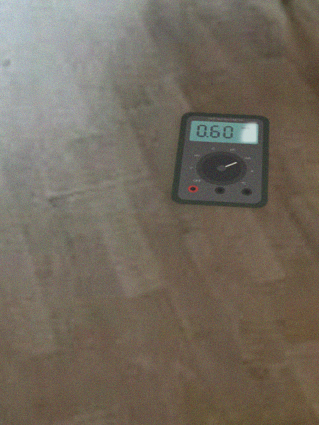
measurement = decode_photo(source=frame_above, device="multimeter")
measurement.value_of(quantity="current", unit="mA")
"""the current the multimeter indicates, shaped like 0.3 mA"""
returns 0.60 mA
